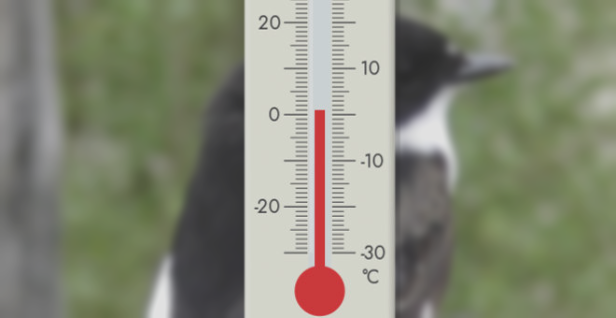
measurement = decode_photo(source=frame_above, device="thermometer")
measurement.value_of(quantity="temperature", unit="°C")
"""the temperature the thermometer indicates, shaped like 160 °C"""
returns 1 °C
